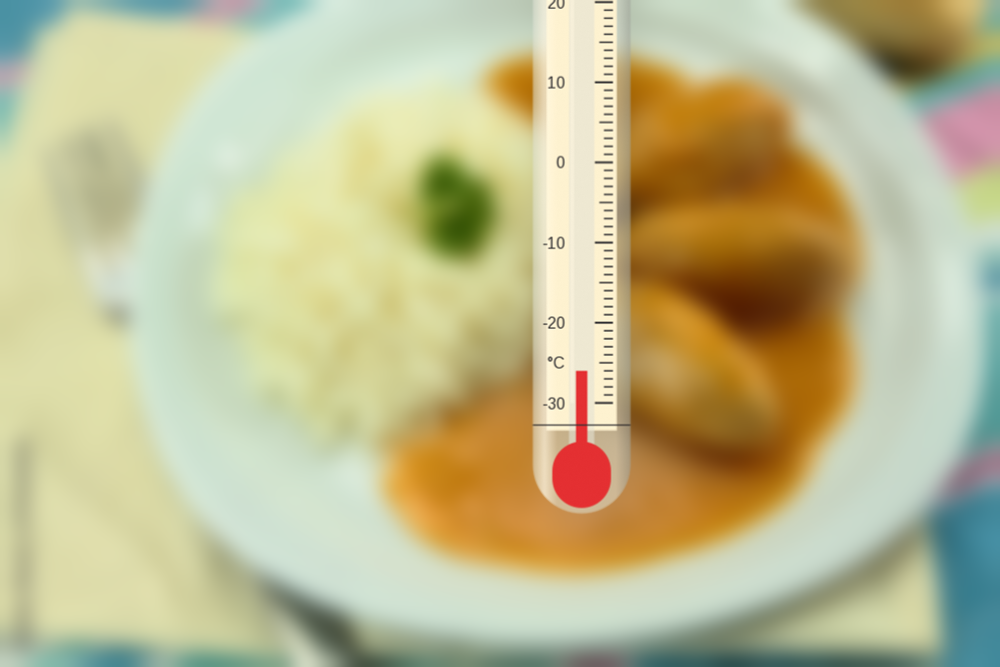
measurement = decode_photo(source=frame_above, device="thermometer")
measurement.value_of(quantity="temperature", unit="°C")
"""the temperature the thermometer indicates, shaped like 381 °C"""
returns -26 °C
